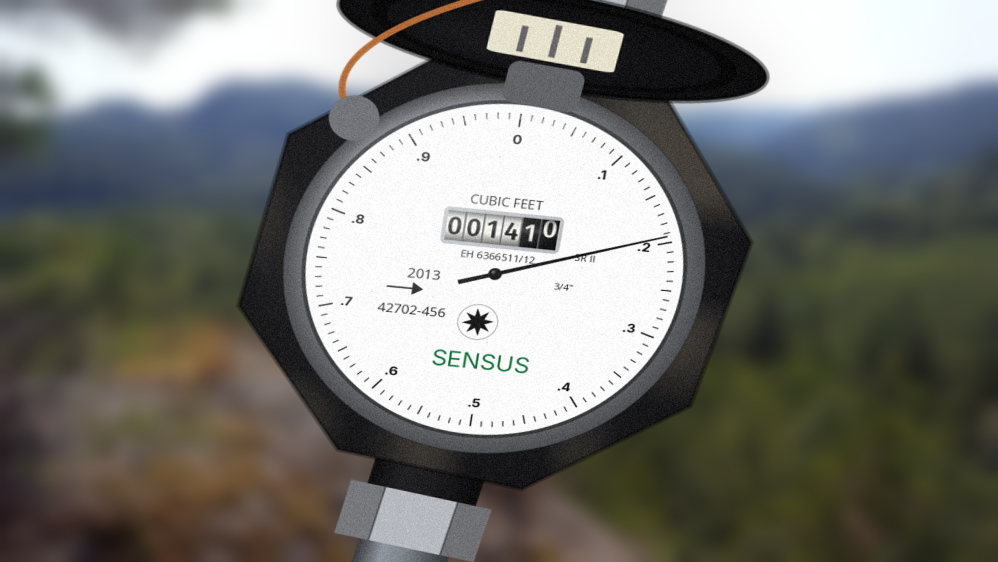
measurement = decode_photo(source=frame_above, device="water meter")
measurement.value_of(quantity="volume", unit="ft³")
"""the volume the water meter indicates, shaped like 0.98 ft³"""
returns 1410.19 ft³
